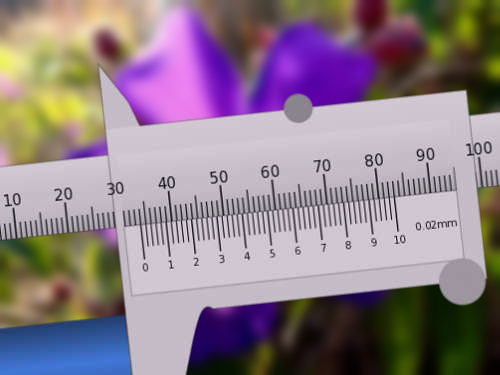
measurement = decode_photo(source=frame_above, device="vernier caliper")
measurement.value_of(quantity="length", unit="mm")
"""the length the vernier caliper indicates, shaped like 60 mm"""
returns 34.0 mm
